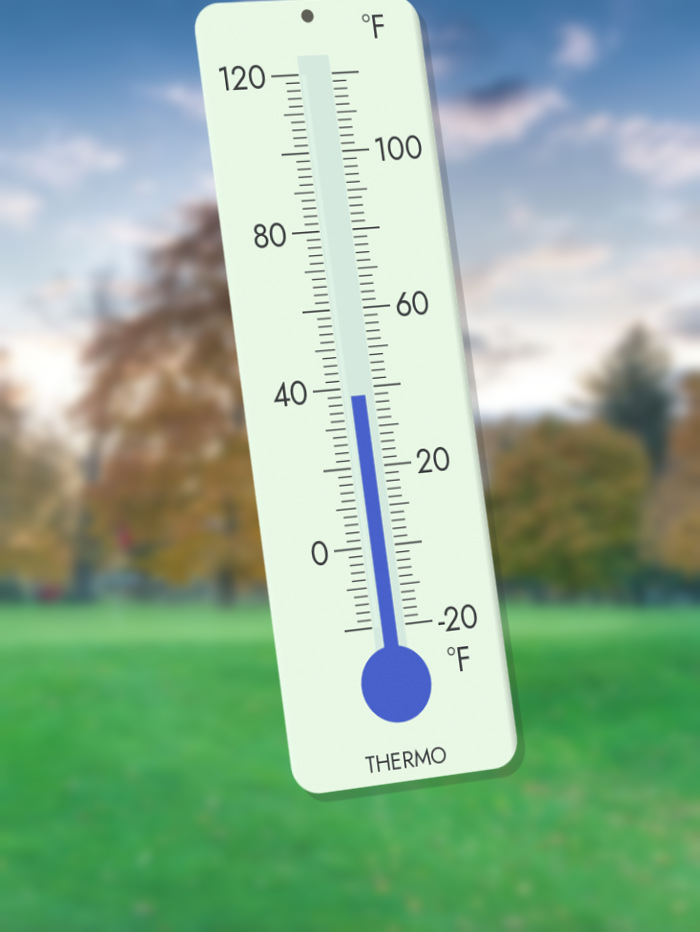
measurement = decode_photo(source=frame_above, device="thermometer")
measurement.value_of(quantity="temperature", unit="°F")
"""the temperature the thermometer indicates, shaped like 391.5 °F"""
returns 38 °F
